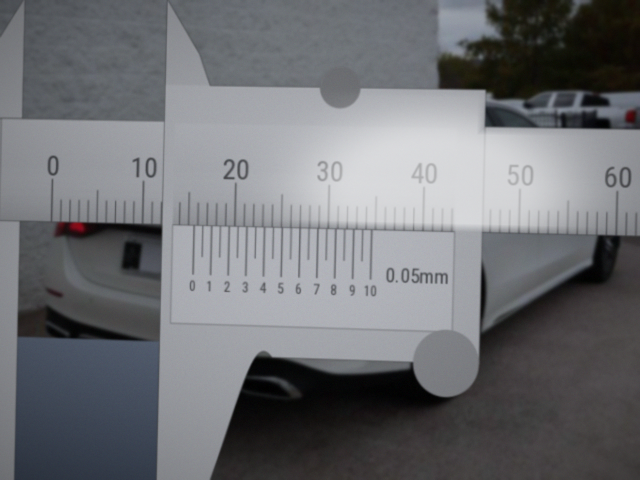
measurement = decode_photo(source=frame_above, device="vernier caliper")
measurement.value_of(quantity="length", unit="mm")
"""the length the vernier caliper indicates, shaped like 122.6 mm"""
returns 15.6 mm
